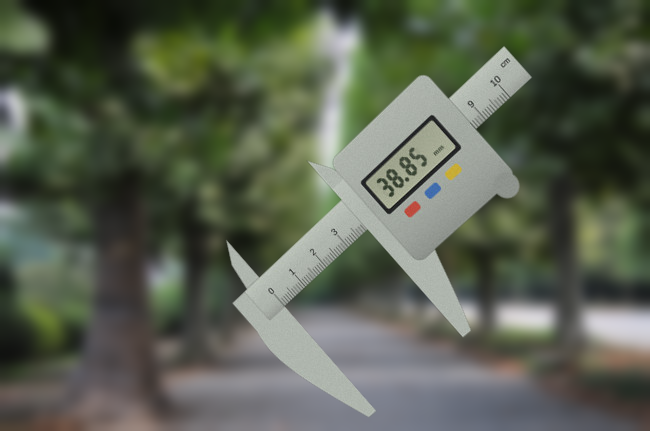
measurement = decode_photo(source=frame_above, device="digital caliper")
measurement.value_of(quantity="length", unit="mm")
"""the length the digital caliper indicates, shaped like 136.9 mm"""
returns 38.85 mm
